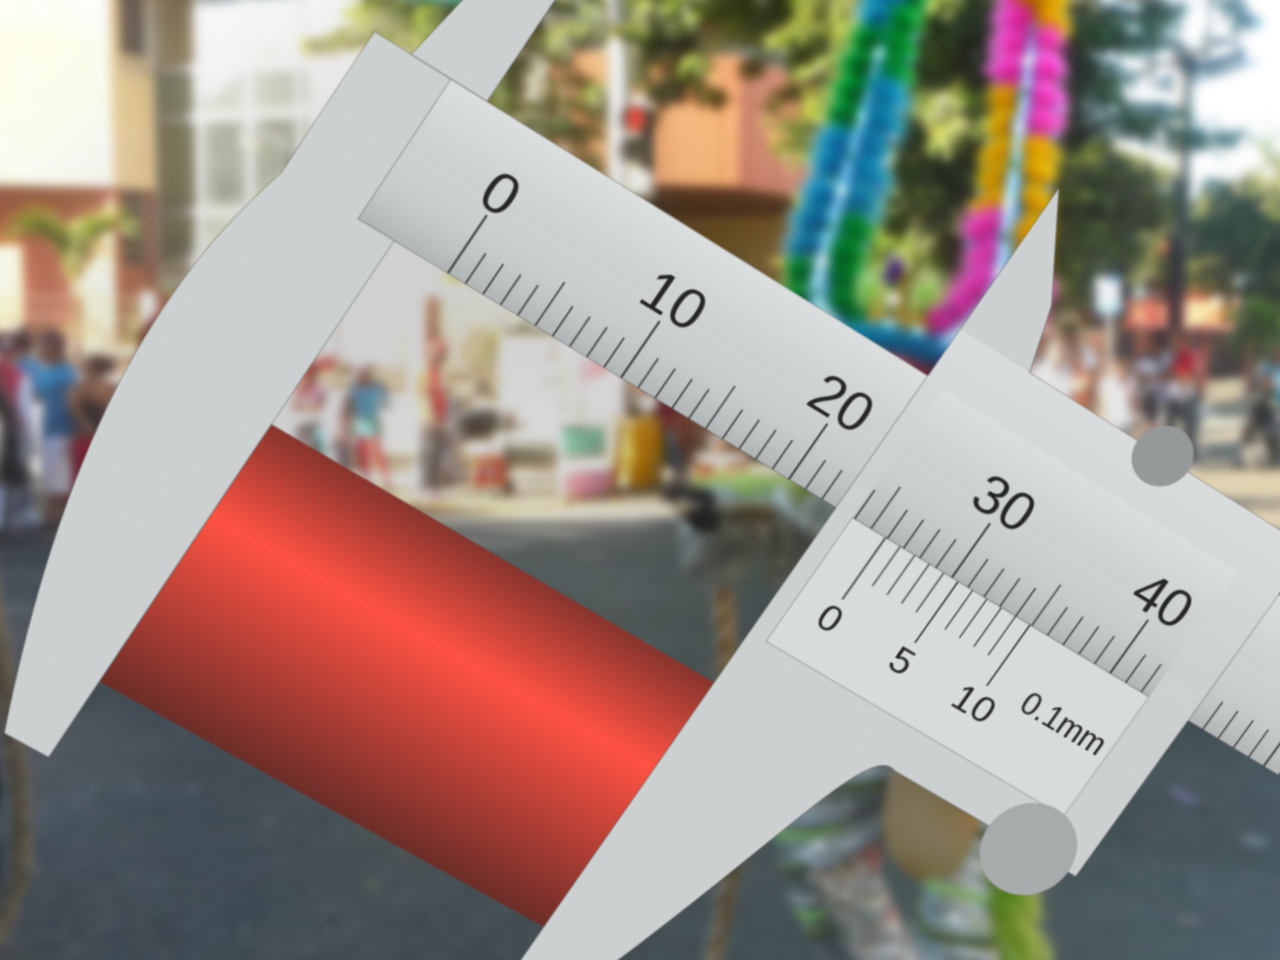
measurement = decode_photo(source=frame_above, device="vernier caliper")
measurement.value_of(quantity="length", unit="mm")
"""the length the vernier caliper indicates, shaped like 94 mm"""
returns 25.9 mm
